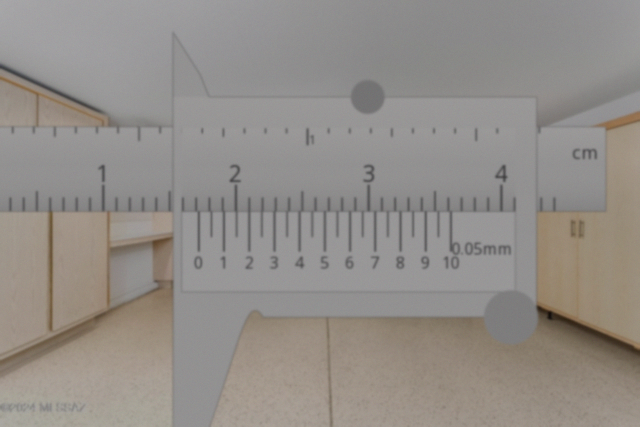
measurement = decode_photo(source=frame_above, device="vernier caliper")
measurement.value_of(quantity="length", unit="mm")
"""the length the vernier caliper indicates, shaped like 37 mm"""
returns 17.2 mm
